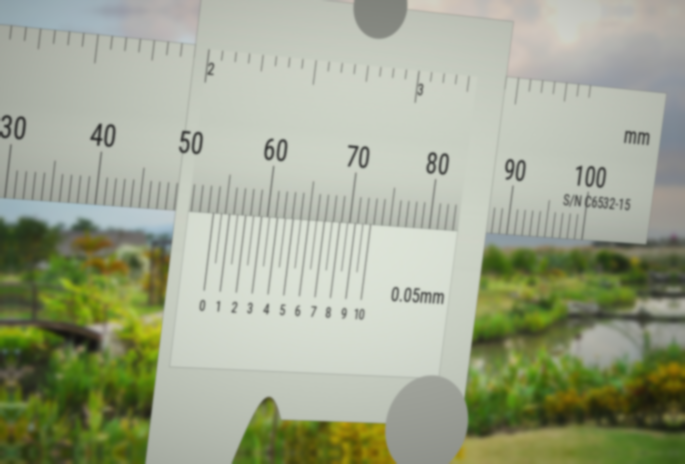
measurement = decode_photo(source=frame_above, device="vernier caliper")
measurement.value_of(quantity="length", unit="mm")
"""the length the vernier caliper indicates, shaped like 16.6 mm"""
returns 53.6 mm
